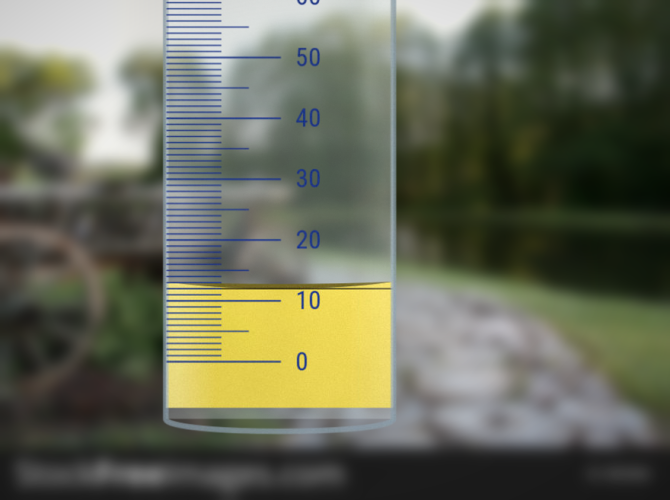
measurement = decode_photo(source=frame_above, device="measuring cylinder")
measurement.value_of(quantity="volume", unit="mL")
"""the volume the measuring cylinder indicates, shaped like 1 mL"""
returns 12 mL
